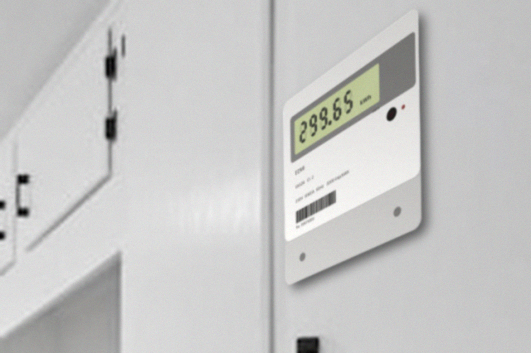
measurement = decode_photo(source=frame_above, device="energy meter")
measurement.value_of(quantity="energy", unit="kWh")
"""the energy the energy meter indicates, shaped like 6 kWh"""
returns 299.65 kWh
